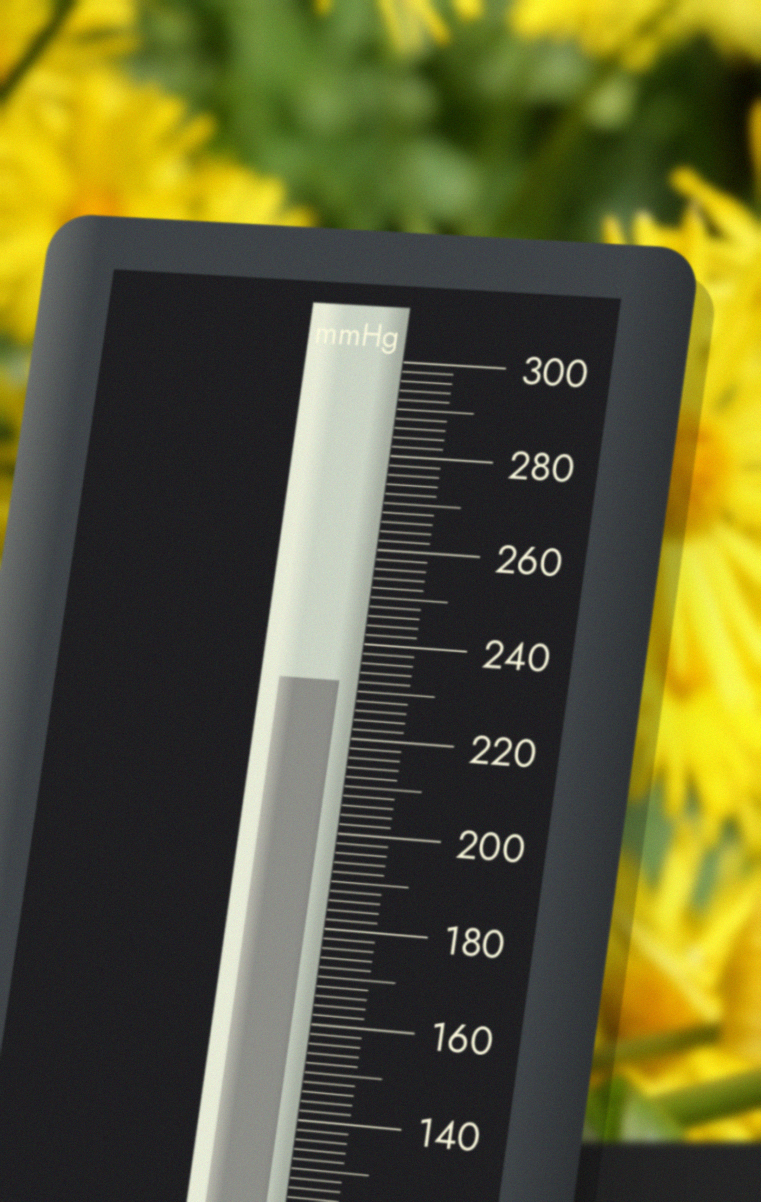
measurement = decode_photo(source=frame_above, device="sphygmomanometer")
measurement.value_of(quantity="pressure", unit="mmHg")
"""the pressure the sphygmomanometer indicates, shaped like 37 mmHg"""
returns 232 mmHg
